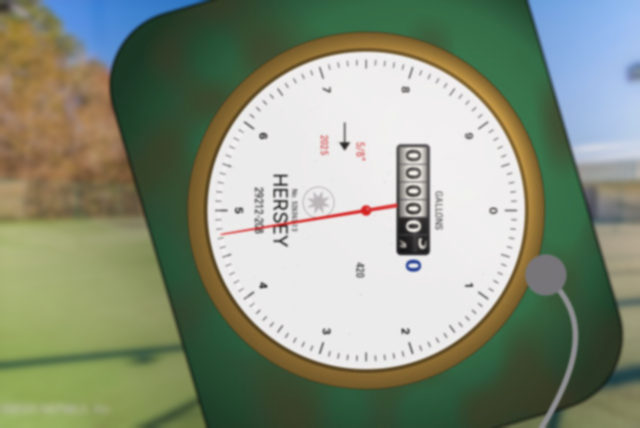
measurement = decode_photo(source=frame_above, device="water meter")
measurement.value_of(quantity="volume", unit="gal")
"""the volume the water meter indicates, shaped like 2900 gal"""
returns 34.7 gal
